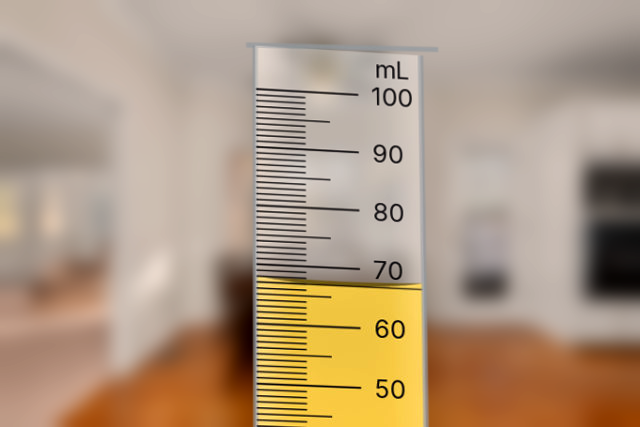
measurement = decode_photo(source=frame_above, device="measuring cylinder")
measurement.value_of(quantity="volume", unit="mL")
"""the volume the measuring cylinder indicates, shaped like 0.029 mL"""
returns 67 mL
